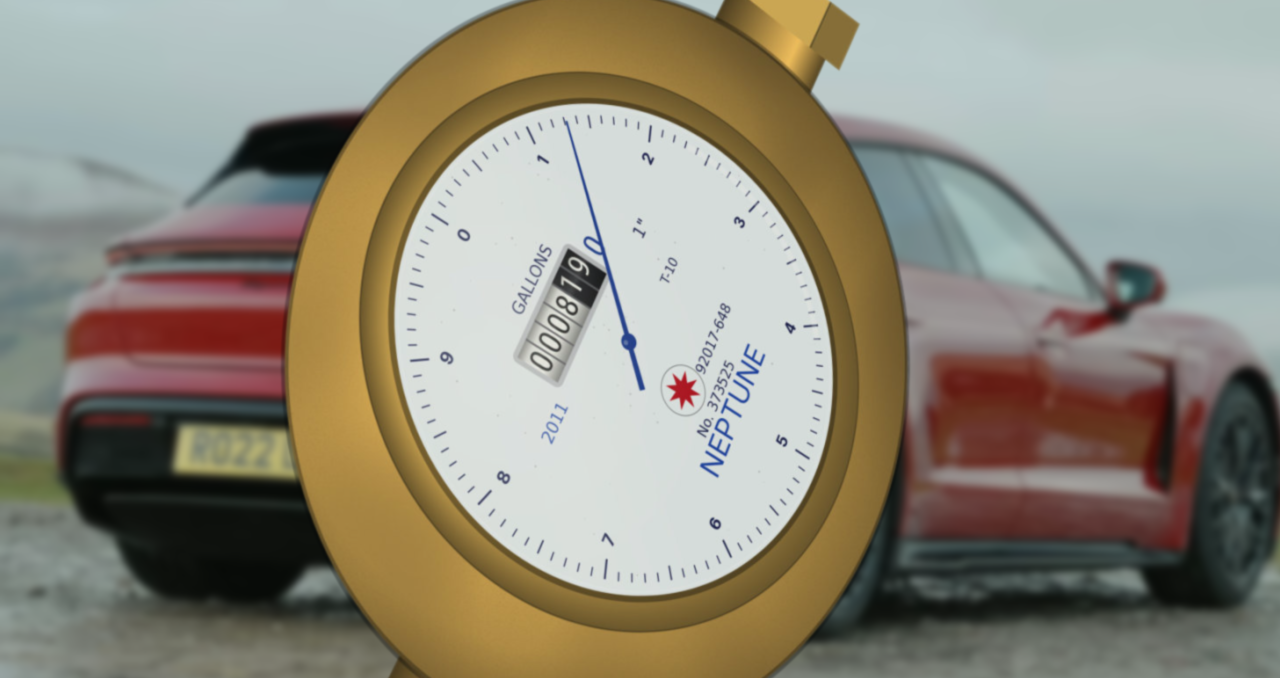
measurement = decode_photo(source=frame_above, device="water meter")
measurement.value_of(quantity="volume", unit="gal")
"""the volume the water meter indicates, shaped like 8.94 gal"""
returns 8191.3 gal
